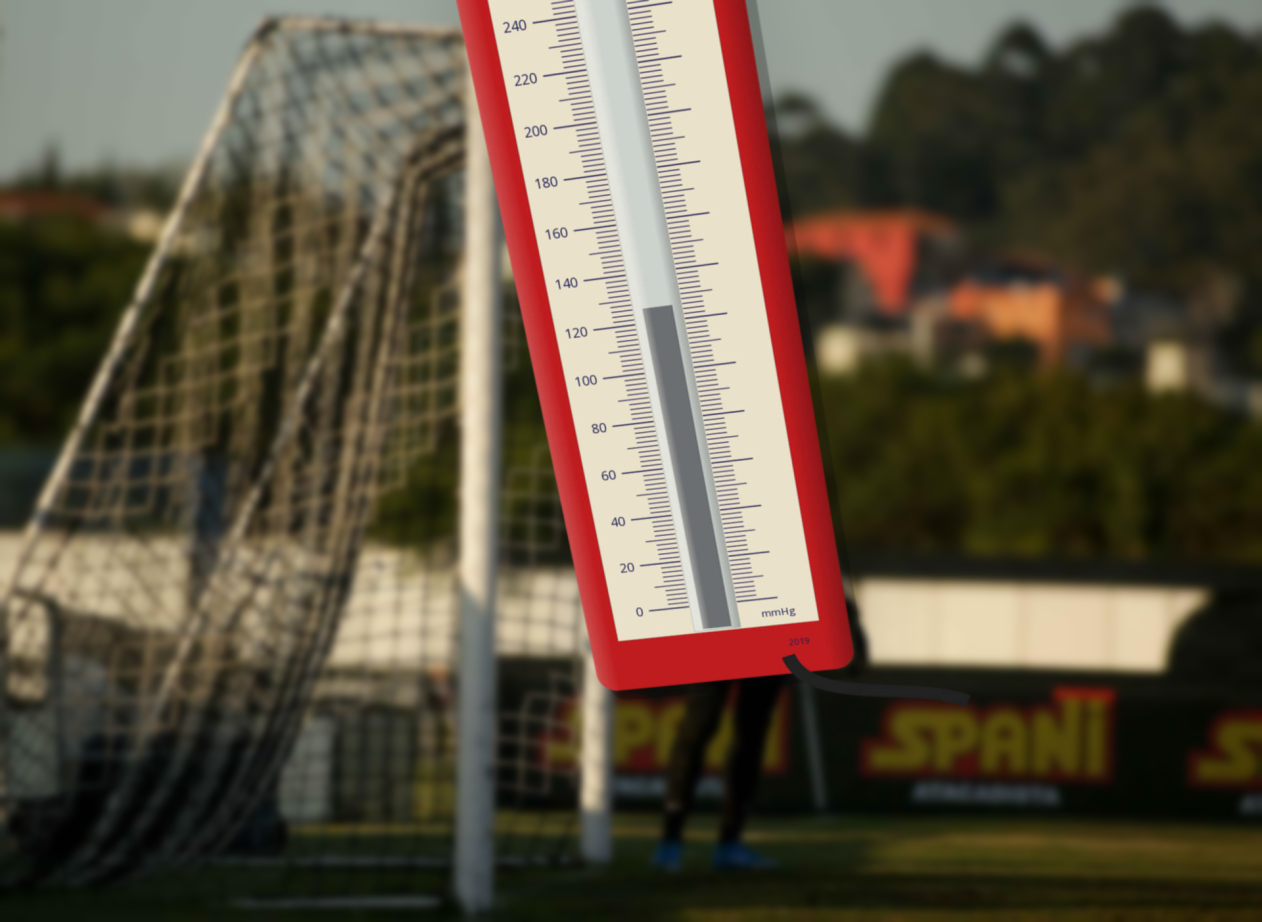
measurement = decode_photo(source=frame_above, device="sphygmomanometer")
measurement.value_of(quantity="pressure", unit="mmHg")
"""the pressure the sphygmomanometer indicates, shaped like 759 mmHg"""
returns 126 mmHg
